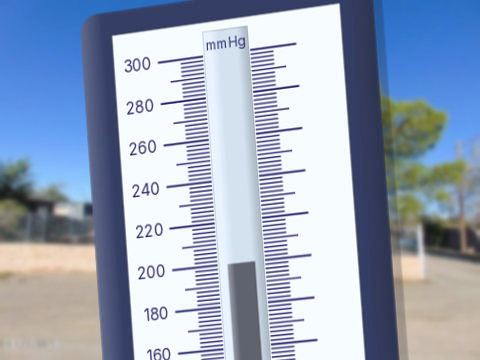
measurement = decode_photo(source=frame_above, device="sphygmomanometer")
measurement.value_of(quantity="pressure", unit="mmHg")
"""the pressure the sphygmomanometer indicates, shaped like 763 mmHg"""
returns 200 mmHg
